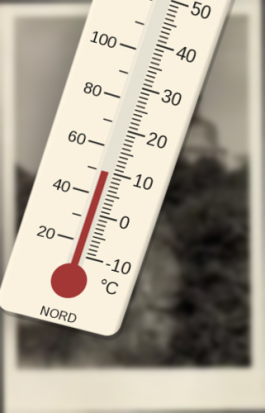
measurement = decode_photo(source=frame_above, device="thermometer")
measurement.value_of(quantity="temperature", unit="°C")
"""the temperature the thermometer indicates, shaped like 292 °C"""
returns 10 °C
